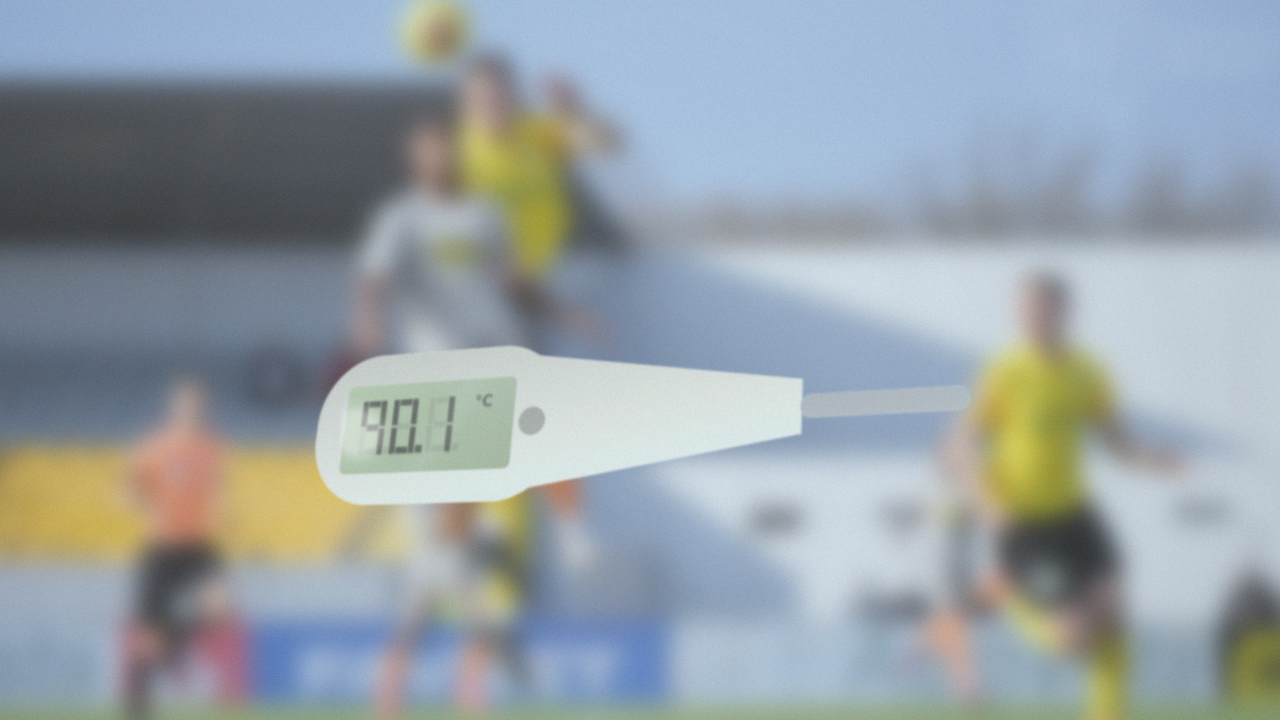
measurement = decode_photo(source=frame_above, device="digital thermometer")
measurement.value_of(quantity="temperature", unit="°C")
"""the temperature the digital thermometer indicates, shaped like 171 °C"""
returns 90.1 °C
